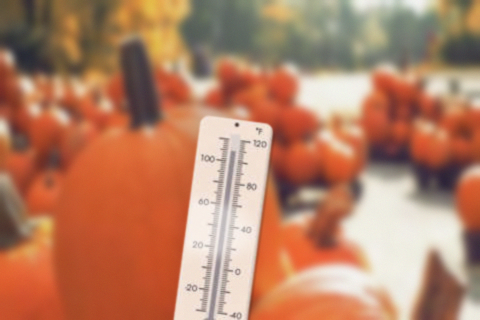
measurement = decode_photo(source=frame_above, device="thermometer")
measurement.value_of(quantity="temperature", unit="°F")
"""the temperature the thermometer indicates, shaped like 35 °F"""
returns 110 °F
